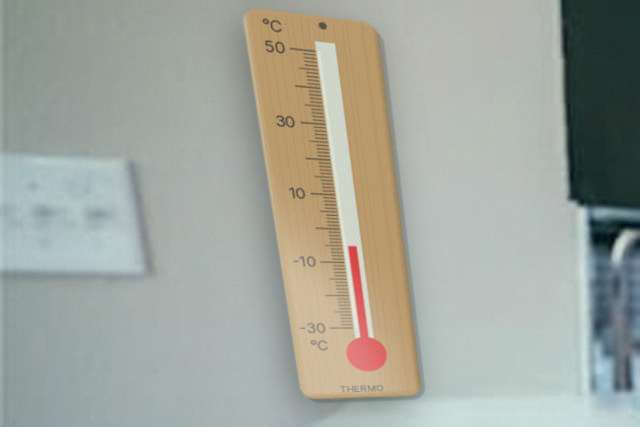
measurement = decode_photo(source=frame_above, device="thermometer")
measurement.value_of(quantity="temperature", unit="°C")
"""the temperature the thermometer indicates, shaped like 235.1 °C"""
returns -5 °C
